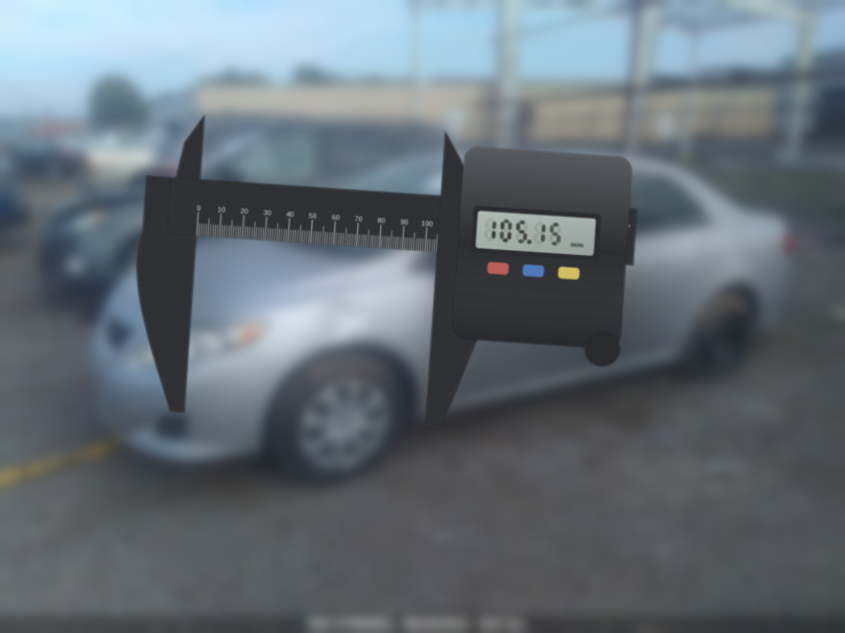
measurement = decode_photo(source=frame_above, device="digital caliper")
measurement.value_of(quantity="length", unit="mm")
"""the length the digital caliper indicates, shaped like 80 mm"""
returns 105.15 mm
